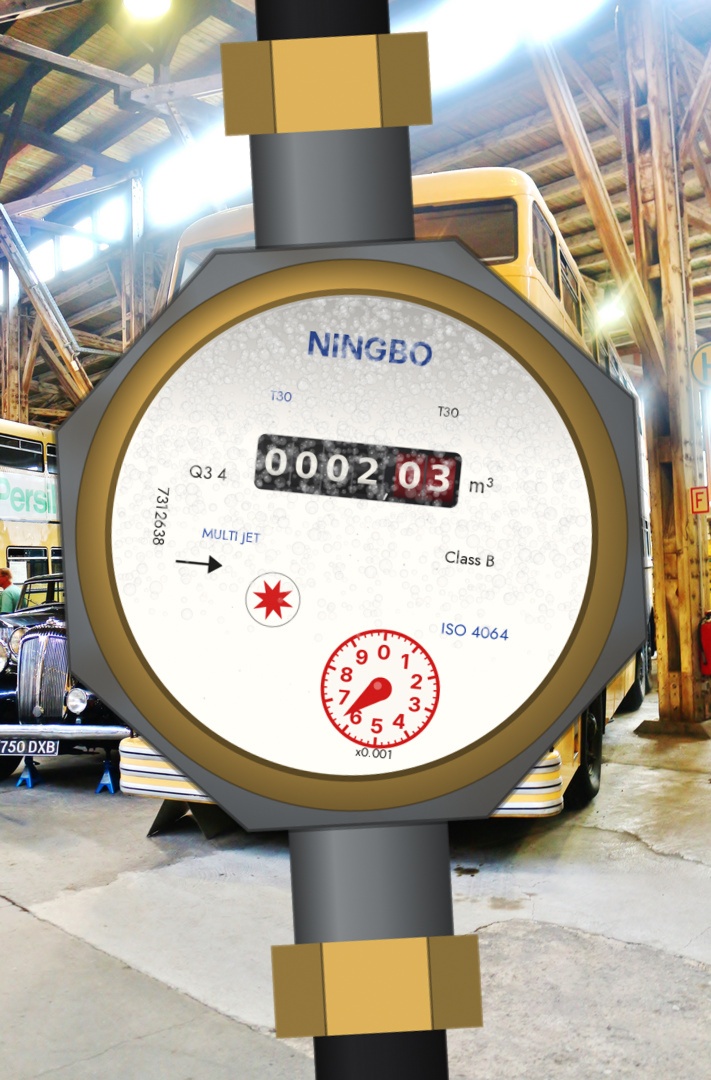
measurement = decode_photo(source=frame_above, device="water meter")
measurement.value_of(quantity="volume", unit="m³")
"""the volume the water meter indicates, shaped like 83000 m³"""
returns 2.036 m³
